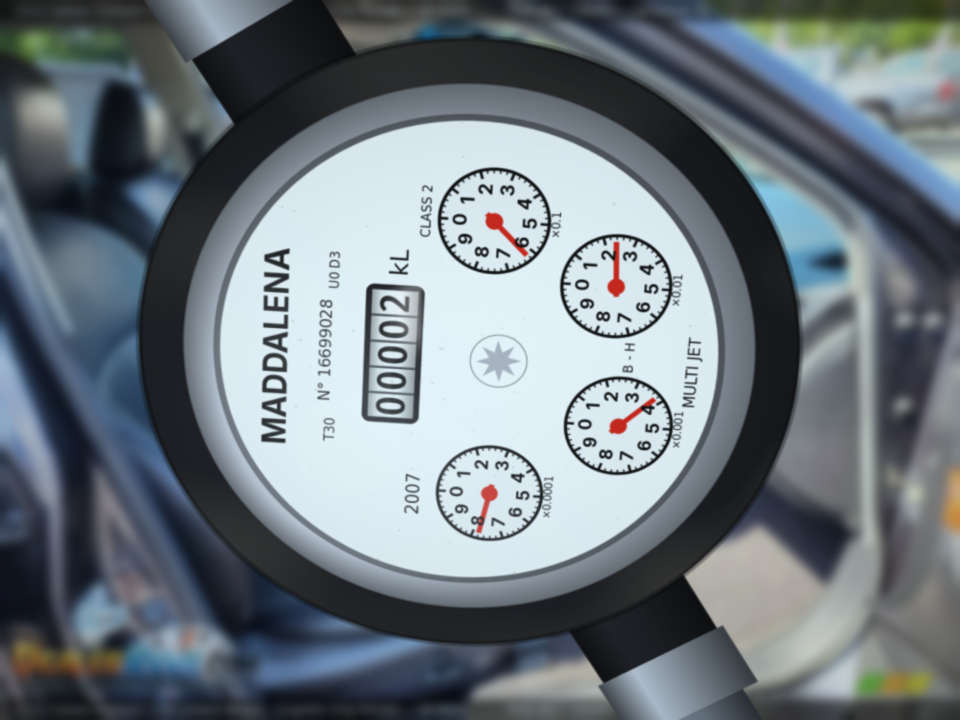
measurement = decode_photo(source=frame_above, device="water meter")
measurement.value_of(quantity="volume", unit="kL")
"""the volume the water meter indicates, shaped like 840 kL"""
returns 2.6237 kL
